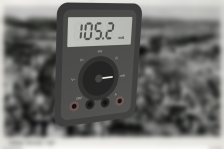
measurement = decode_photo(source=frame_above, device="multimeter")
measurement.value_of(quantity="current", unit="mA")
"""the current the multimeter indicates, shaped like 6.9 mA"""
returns 105.2 mA
